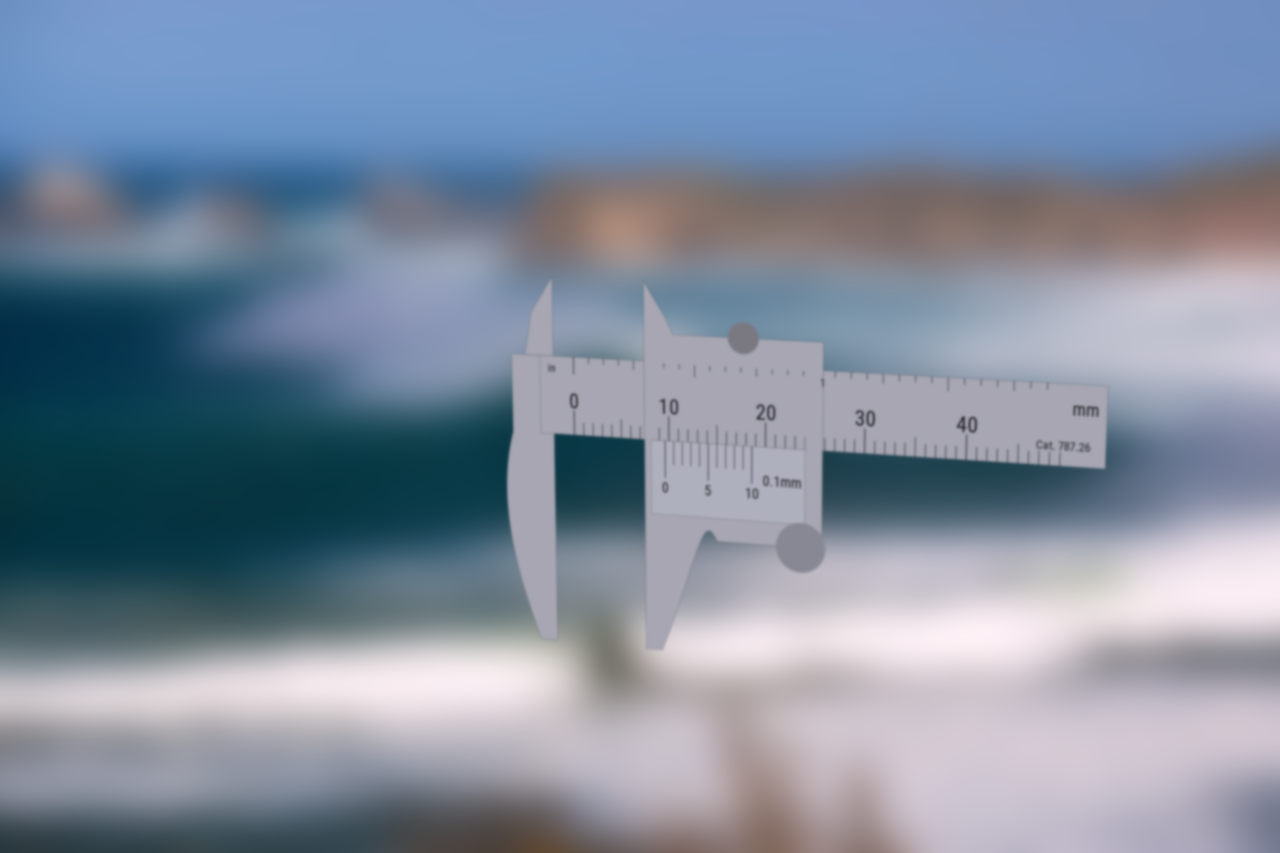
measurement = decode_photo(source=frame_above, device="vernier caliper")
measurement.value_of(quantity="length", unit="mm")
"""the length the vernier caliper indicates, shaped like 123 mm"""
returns 9.6 mm
